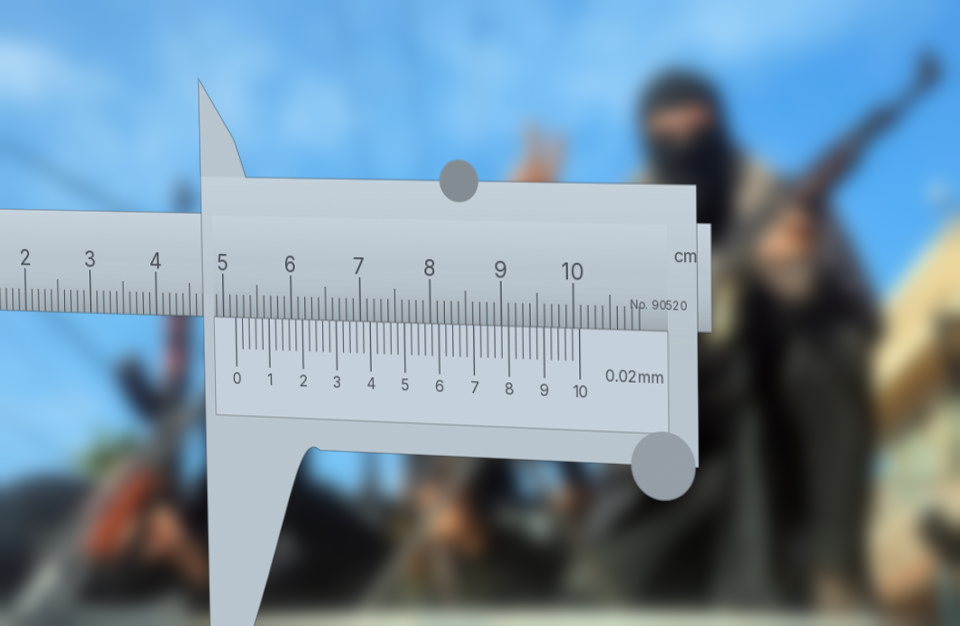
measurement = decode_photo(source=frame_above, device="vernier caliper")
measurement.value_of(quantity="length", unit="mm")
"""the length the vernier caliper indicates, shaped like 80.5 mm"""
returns 51.8 mm
